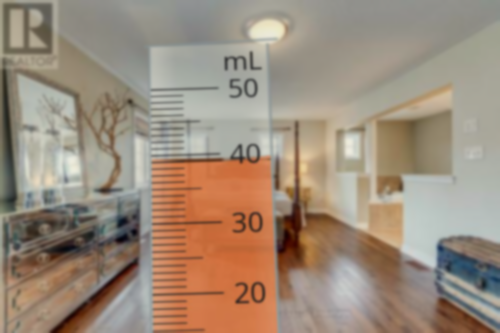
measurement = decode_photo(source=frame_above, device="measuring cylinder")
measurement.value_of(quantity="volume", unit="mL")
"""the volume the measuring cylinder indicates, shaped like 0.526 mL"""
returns 39 mL
